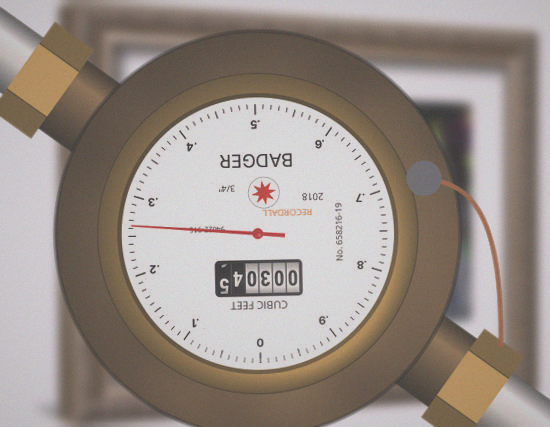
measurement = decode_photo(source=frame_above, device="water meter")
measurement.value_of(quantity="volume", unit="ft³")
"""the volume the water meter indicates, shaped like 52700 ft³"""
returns 3045.26 ft³
